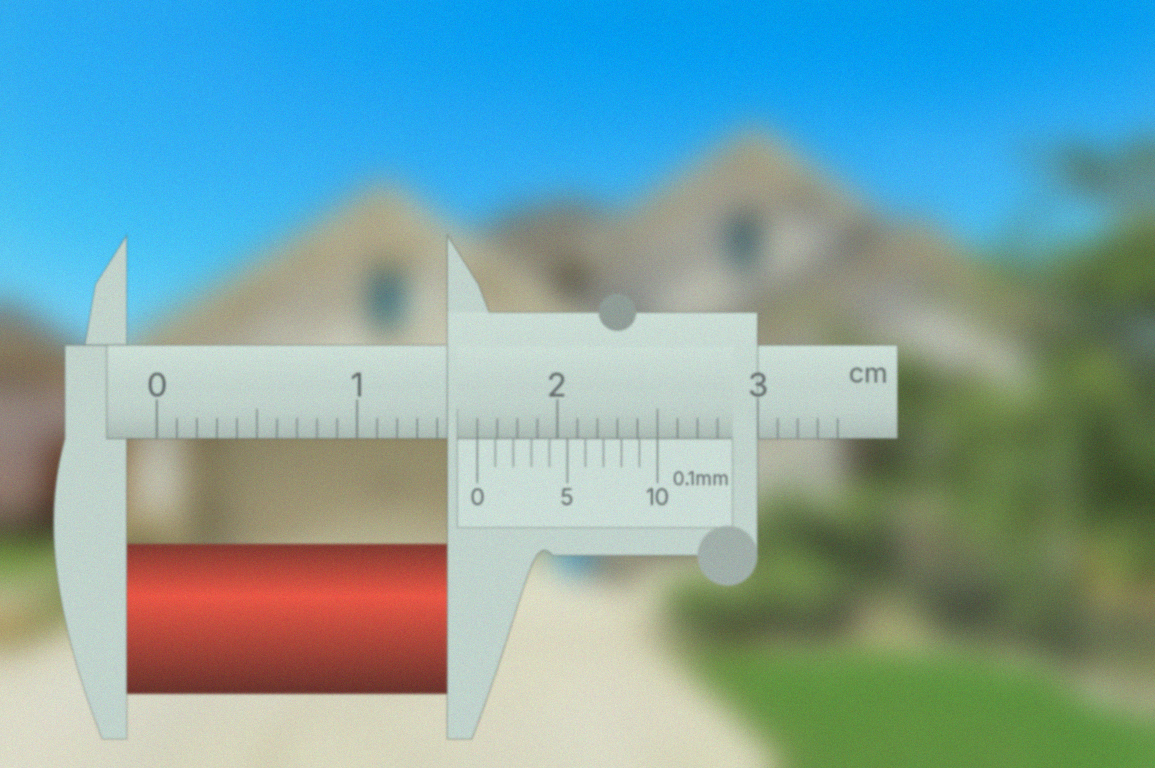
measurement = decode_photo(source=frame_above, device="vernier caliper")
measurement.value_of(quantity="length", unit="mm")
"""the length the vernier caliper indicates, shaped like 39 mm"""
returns 16.0 mm
